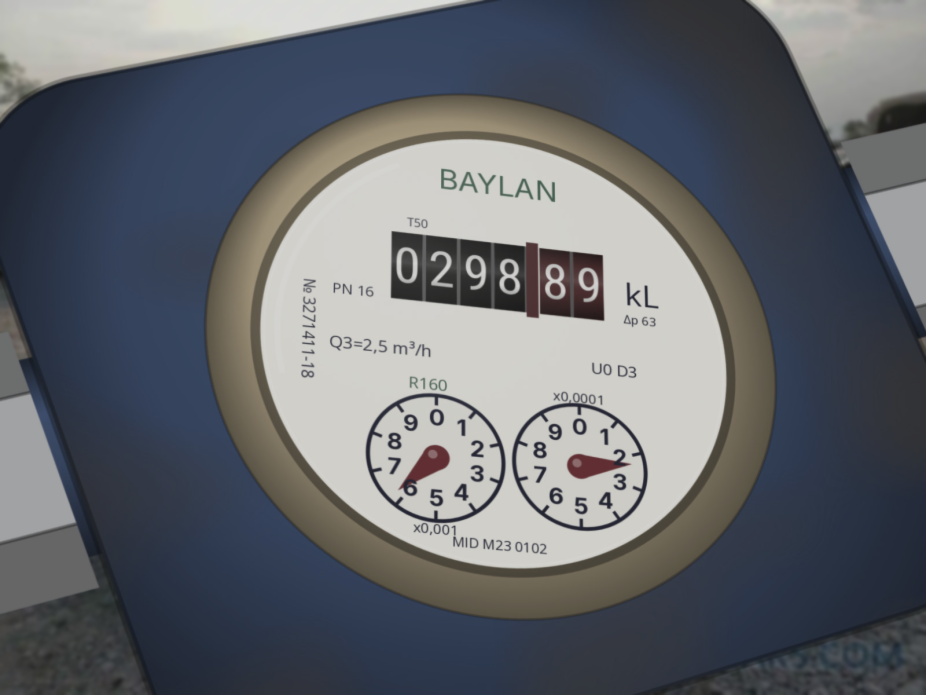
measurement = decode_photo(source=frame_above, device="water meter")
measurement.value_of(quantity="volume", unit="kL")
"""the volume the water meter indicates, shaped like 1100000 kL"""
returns 298.8962 kL
